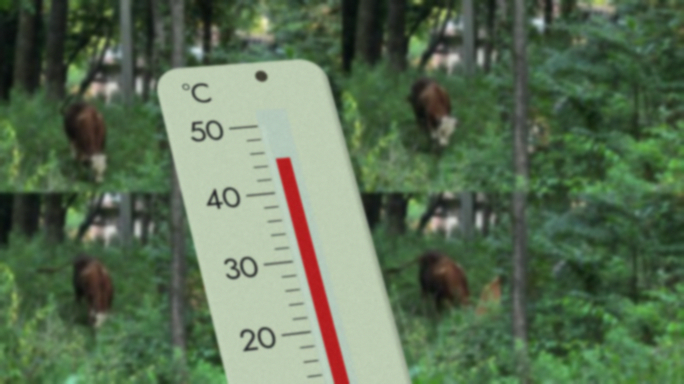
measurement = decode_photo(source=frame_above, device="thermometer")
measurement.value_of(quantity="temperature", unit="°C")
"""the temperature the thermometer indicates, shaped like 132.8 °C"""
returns 45 °C
